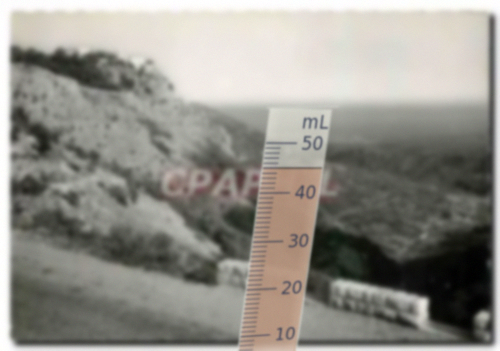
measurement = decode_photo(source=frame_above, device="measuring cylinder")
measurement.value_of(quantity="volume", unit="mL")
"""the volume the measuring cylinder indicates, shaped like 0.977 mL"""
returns 45 mL
